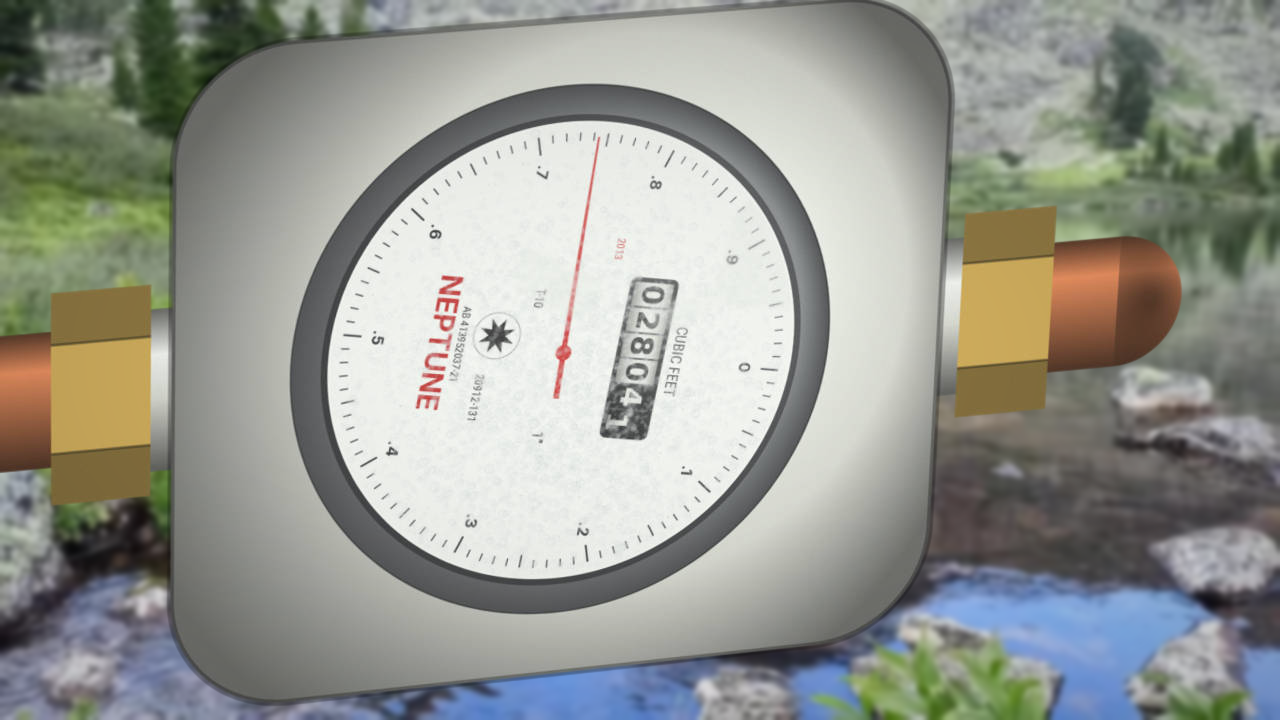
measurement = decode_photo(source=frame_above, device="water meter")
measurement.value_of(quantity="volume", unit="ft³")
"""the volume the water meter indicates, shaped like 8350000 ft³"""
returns 28040.74 ft³
